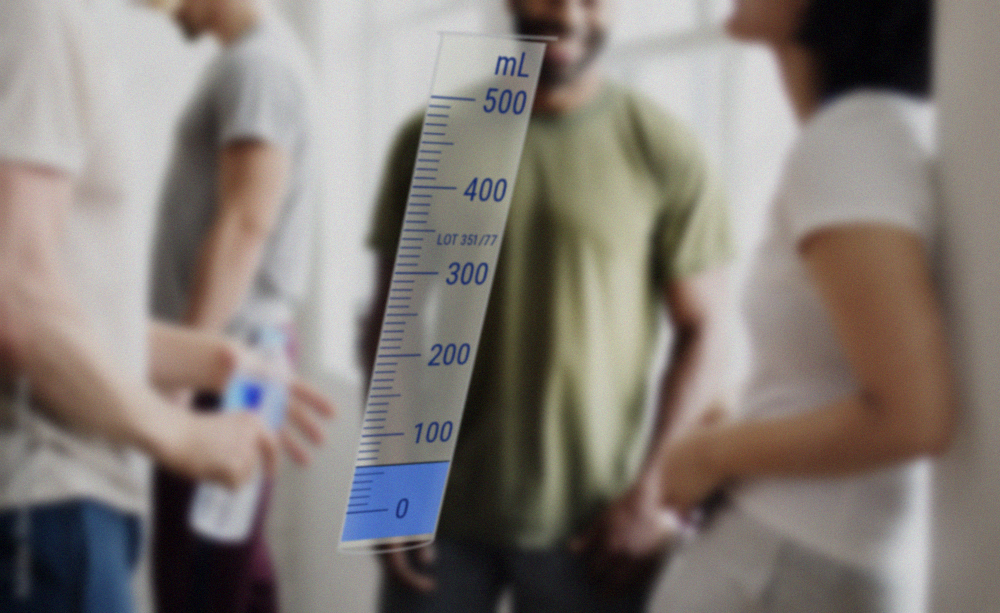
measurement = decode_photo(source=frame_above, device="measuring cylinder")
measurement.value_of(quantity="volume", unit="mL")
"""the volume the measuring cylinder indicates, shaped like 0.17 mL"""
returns 60 mL
